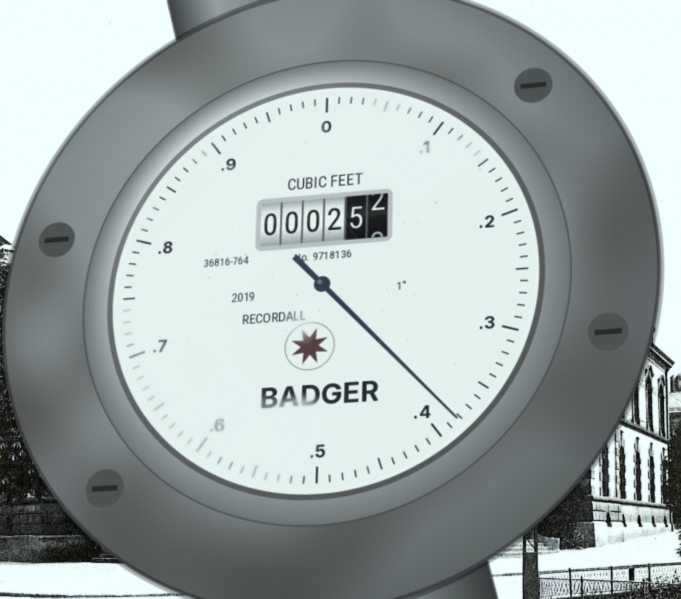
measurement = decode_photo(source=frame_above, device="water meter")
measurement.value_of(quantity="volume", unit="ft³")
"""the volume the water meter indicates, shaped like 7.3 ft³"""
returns 252.38 ft³
